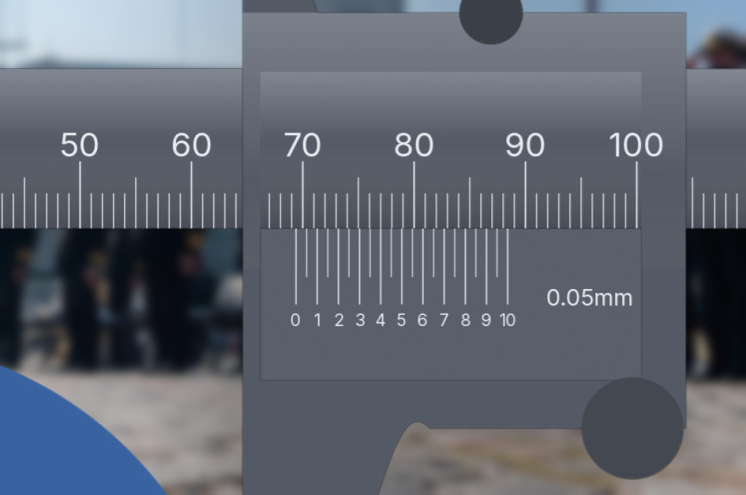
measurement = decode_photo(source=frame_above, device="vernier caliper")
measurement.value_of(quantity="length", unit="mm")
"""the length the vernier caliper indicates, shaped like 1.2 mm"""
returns 69.4 mm
